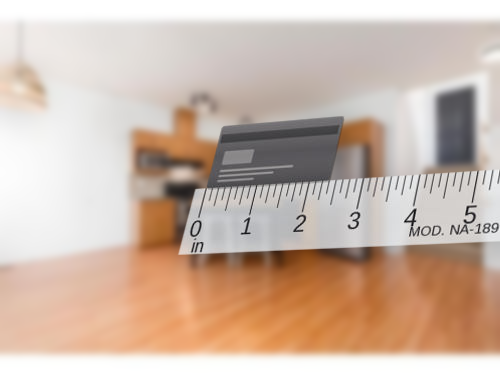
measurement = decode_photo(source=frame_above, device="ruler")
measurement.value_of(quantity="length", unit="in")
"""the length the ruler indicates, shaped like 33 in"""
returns 2.375 in
